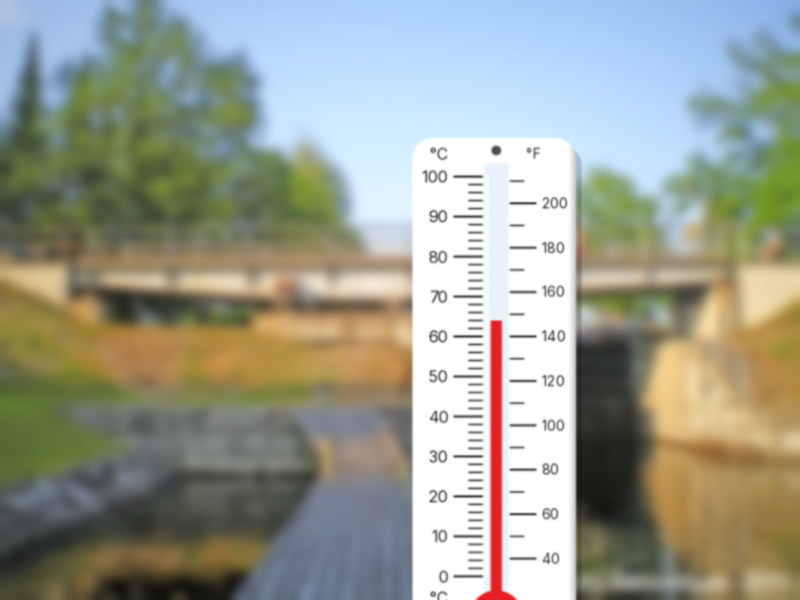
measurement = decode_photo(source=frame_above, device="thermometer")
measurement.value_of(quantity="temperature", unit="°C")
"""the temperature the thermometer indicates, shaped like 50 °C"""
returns 64 °C
